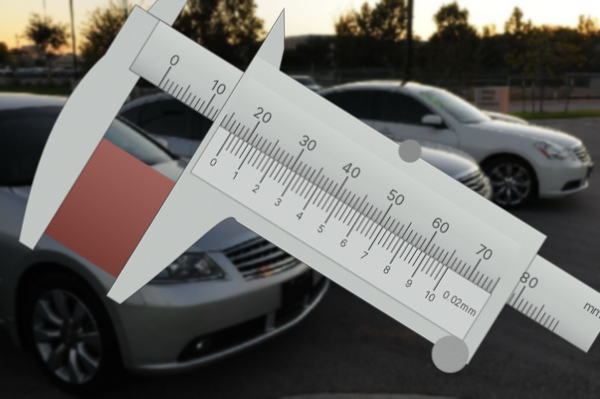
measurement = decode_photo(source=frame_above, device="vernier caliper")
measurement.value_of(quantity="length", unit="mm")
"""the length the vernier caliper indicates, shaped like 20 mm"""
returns 16.5 mm
